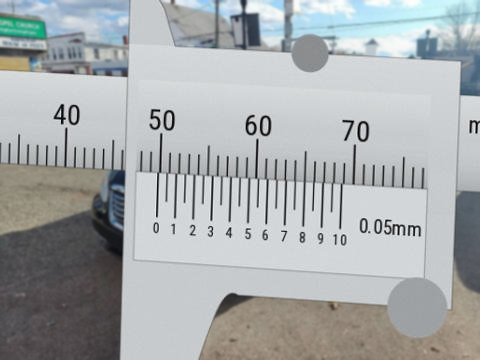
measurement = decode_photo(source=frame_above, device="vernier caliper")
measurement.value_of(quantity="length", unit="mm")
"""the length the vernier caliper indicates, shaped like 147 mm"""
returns 49.8 mm
